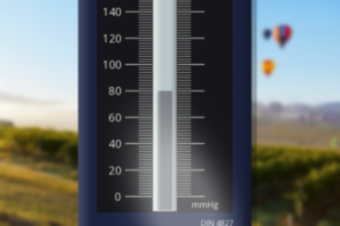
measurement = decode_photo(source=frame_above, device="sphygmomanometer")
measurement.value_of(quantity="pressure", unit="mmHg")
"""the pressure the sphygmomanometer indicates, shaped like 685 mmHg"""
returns 80 mmHg
